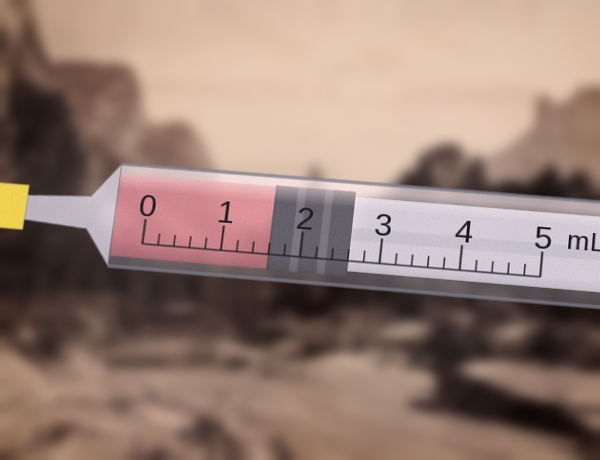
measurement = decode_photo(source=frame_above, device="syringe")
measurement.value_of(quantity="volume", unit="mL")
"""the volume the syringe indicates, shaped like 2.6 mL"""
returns 1.6 mL
